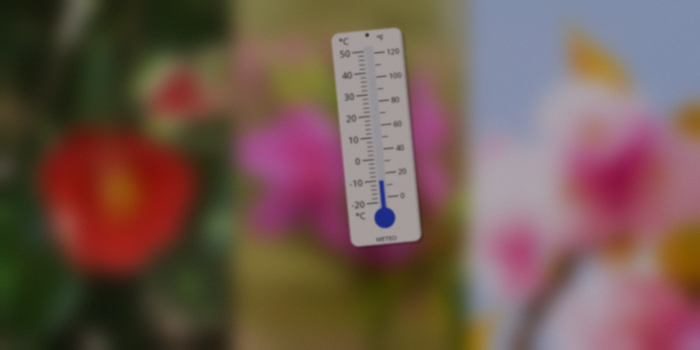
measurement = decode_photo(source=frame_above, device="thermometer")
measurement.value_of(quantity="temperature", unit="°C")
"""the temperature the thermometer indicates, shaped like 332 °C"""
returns -10 °C
